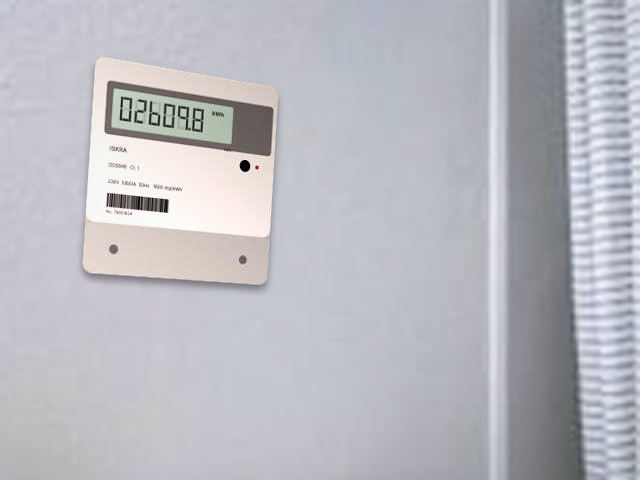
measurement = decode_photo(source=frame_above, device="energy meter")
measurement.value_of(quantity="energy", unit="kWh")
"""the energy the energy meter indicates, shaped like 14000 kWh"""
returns 2609.8 kWh
